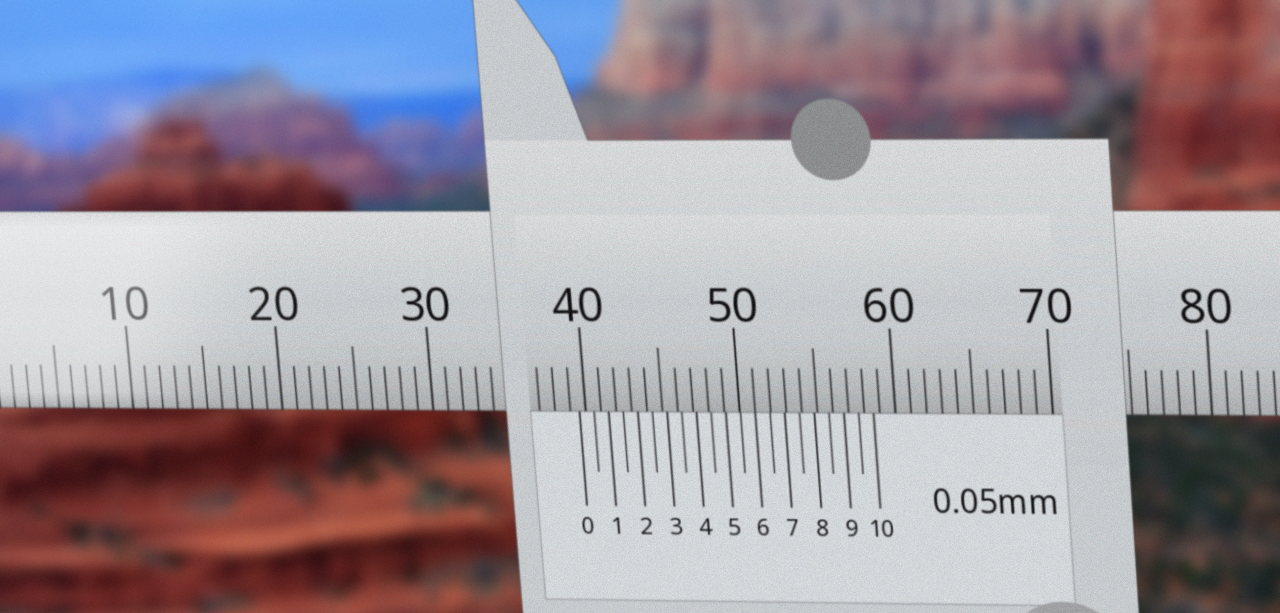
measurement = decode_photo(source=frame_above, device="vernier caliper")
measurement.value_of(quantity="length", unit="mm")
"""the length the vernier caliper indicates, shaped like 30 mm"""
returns 39.6 mm
